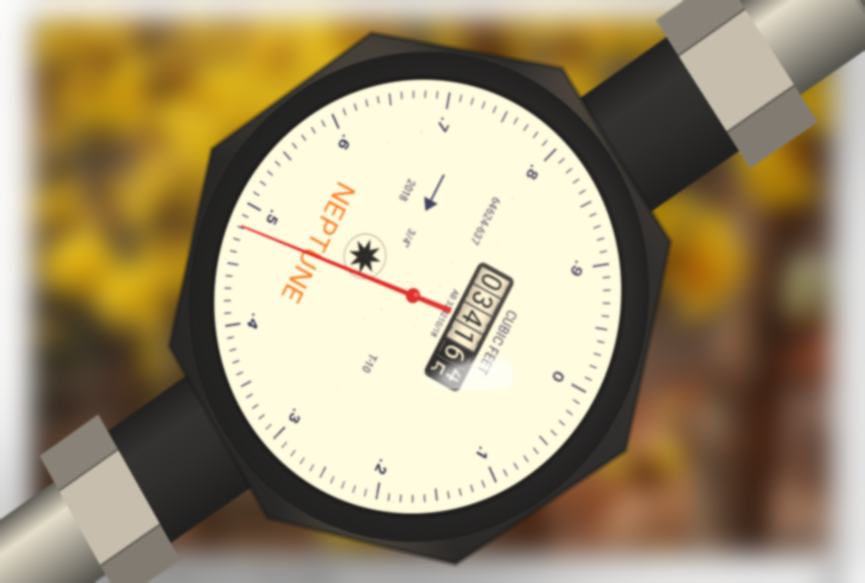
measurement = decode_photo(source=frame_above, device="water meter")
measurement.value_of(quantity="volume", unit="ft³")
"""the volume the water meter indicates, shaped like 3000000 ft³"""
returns 34164.48 ft³
